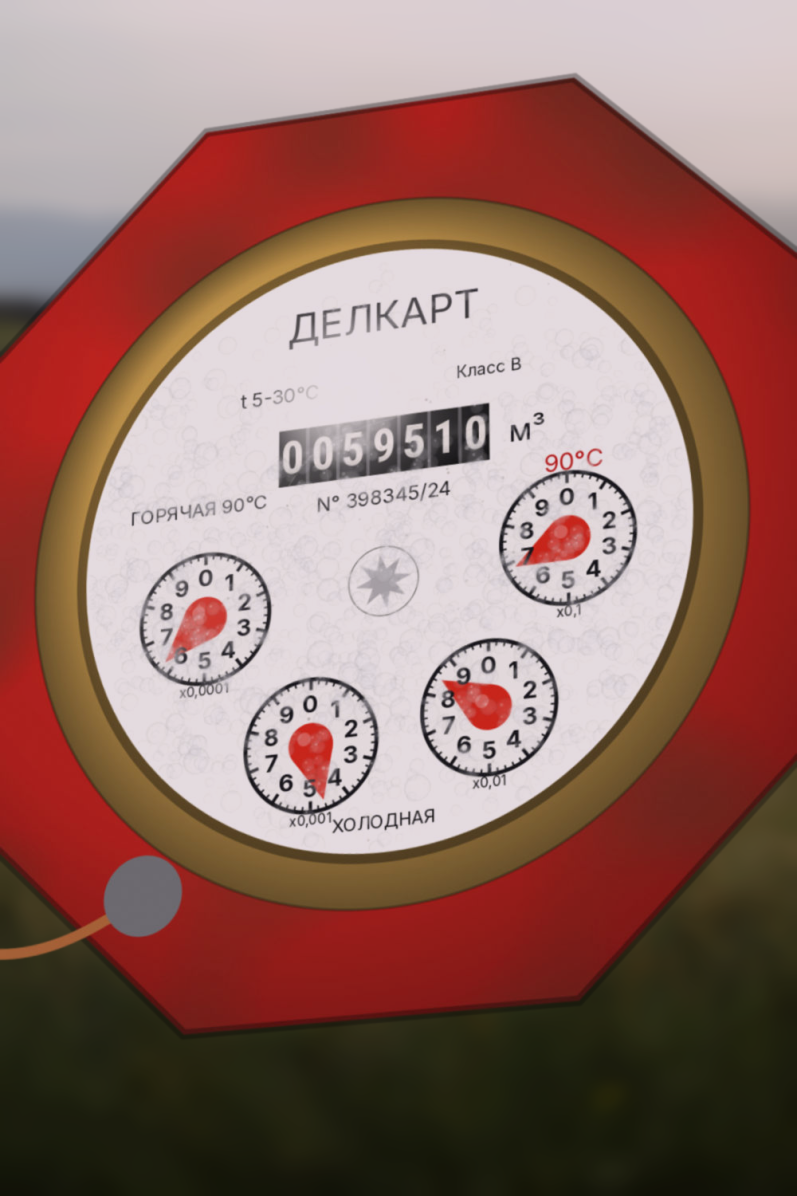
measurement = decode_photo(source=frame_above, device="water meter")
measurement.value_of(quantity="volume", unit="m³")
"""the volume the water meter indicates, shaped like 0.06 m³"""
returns 59510.6846 m³
